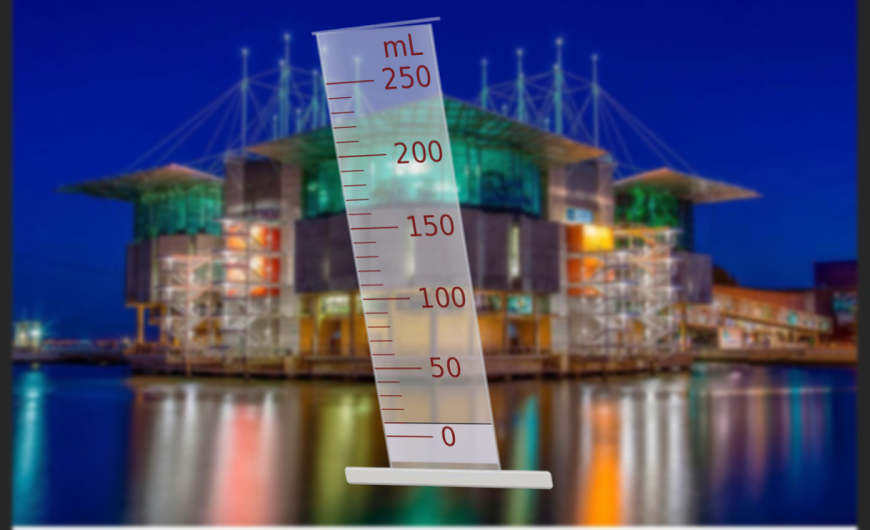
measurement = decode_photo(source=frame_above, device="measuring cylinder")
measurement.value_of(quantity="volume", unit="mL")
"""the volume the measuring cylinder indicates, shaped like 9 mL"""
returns 10 mL
